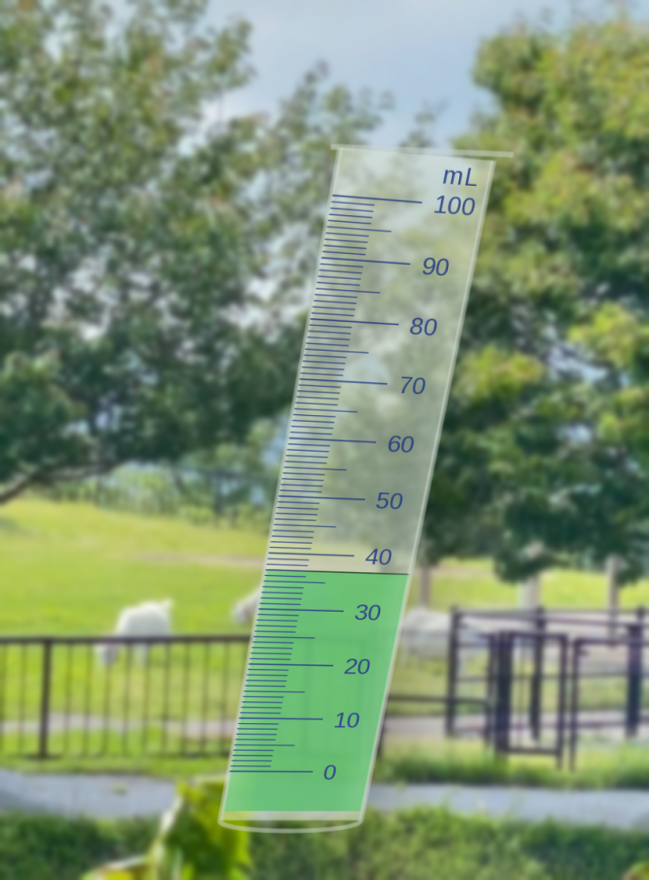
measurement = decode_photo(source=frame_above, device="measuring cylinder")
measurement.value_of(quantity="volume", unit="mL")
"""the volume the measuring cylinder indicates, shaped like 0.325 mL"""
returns 37 mL
